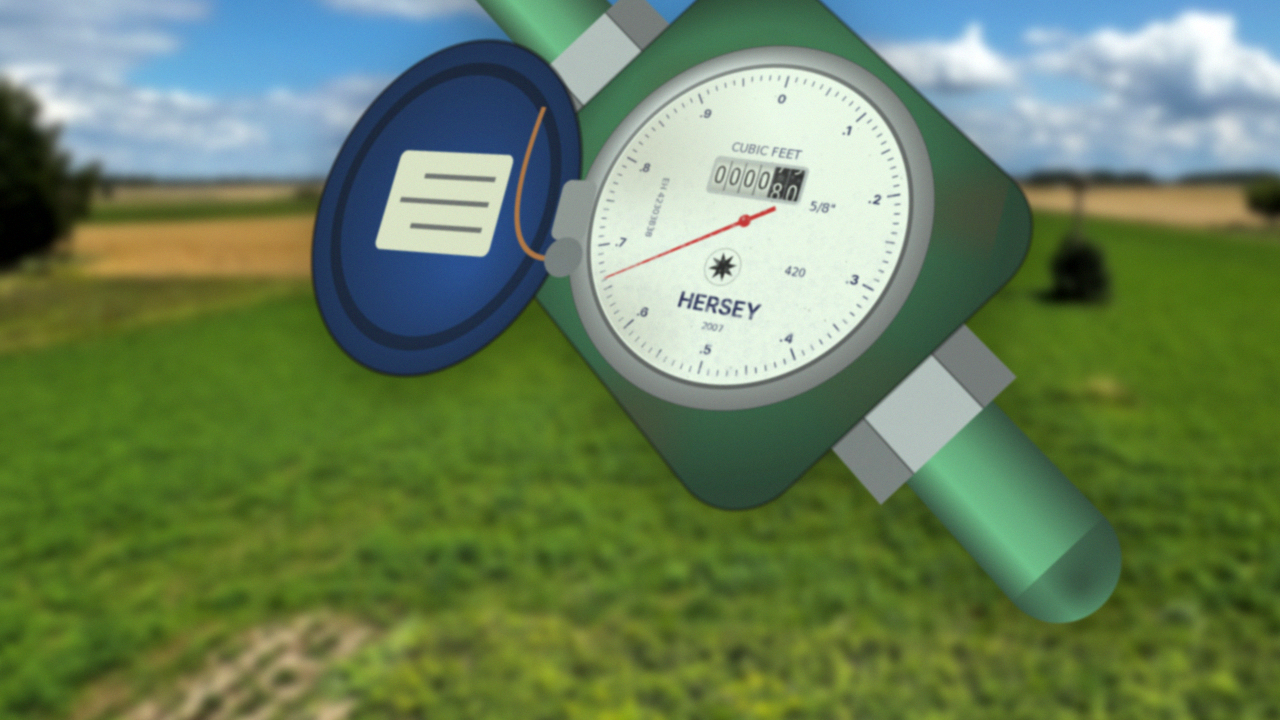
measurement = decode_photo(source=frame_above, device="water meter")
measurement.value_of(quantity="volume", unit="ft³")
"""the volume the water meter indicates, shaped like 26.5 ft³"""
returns 79.66 ft³
